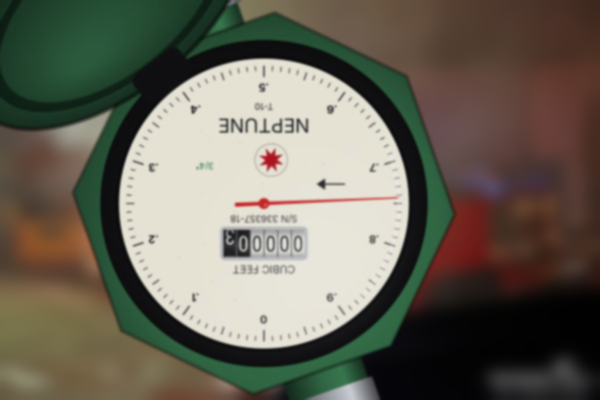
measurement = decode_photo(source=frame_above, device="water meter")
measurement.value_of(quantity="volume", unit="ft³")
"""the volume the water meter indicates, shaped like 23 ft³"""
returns 2.74 ft³
